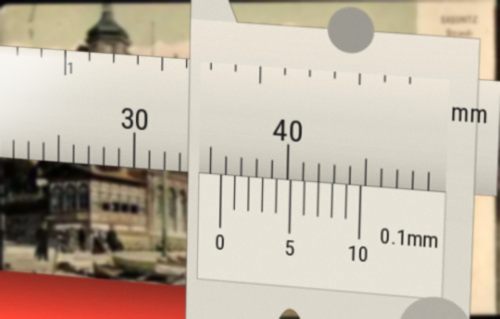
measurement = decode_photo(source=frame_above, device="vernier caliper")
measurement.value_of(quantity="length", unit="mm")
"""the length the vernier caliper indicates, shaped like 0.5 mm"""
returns 35.7 mm
